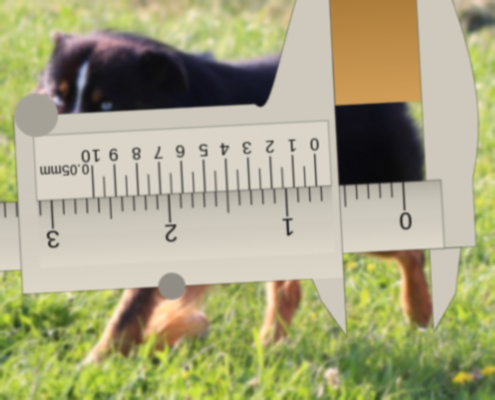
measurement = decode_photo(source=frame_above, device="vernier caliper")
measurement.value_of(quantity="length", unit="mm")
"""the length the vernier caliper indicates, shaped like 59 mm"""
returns 7.4 mm
